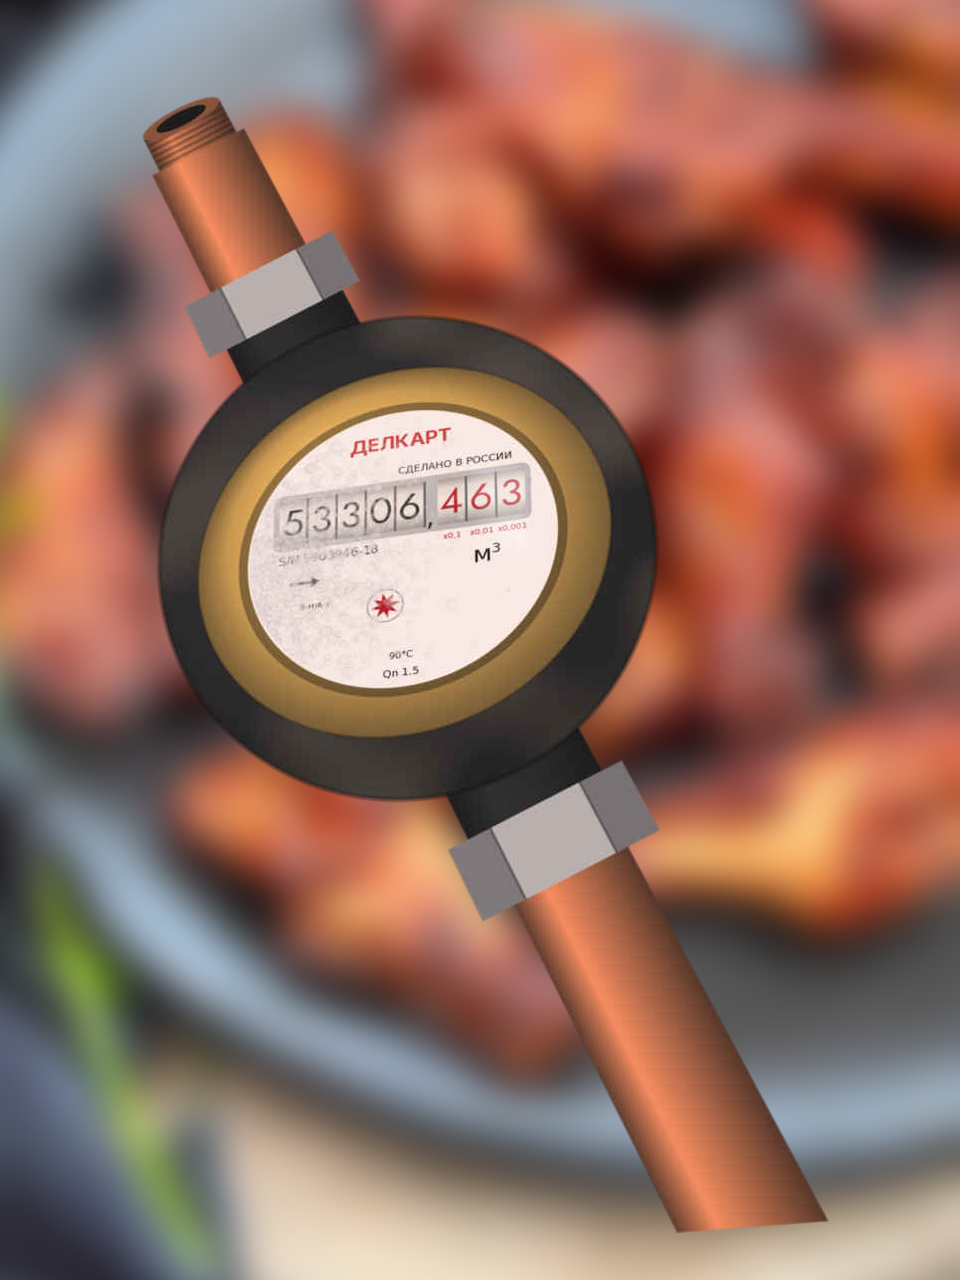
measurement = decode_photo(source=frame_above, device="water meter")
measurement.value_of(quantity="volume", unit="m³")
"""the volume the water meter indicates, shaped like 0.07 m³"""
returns 53306.463 m³
